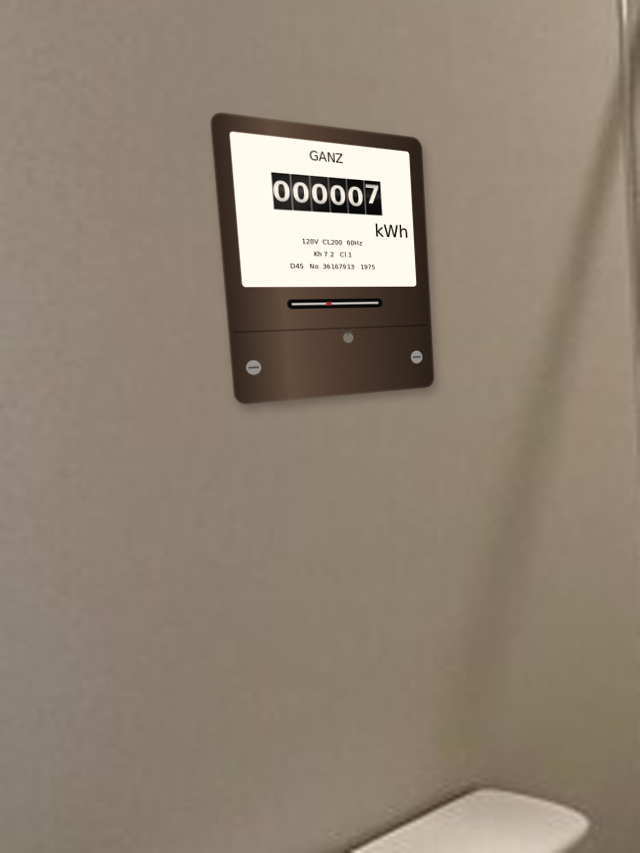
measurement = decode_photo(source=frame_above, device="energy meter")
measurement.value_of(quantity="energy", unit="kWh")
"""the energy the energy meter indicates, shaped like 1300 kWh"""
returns 7 kWh
